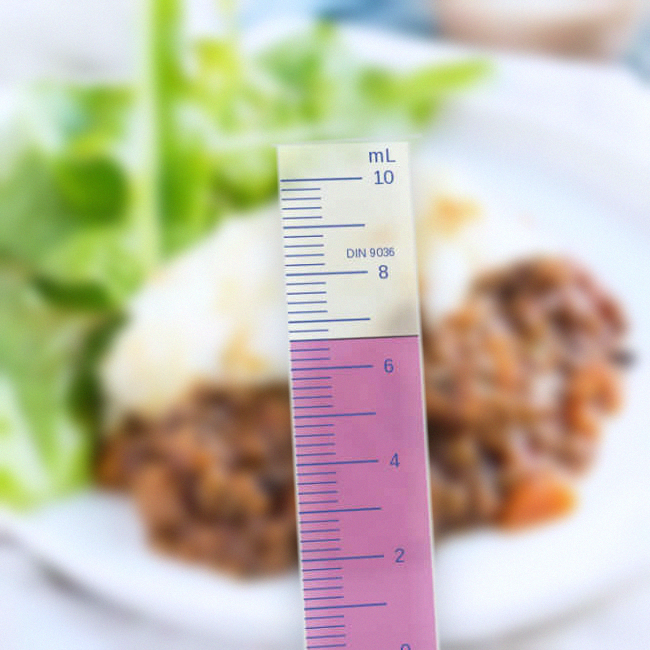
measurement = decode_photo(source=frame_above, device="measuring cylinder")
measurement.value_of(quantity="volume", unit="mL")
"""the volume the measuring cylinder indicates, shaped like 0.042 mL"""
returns 6.6 mL
